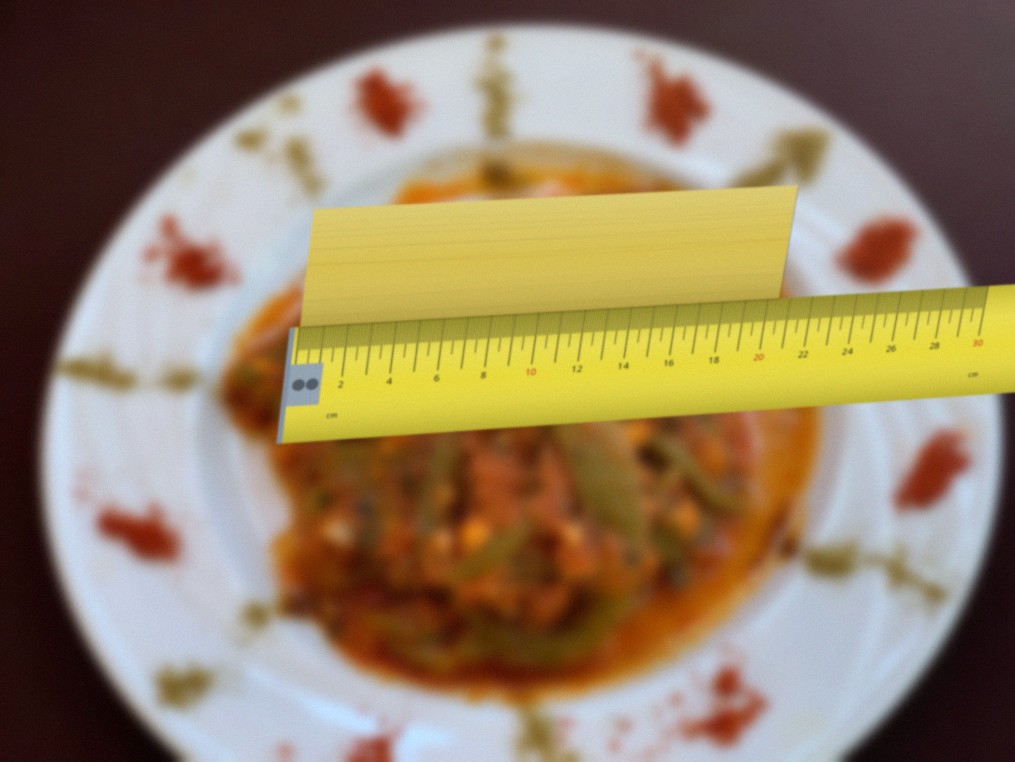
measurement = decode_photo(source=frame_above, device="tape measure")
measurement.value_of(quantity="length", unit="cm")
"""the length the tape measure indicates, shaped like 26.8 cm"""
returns 20.5 cm
